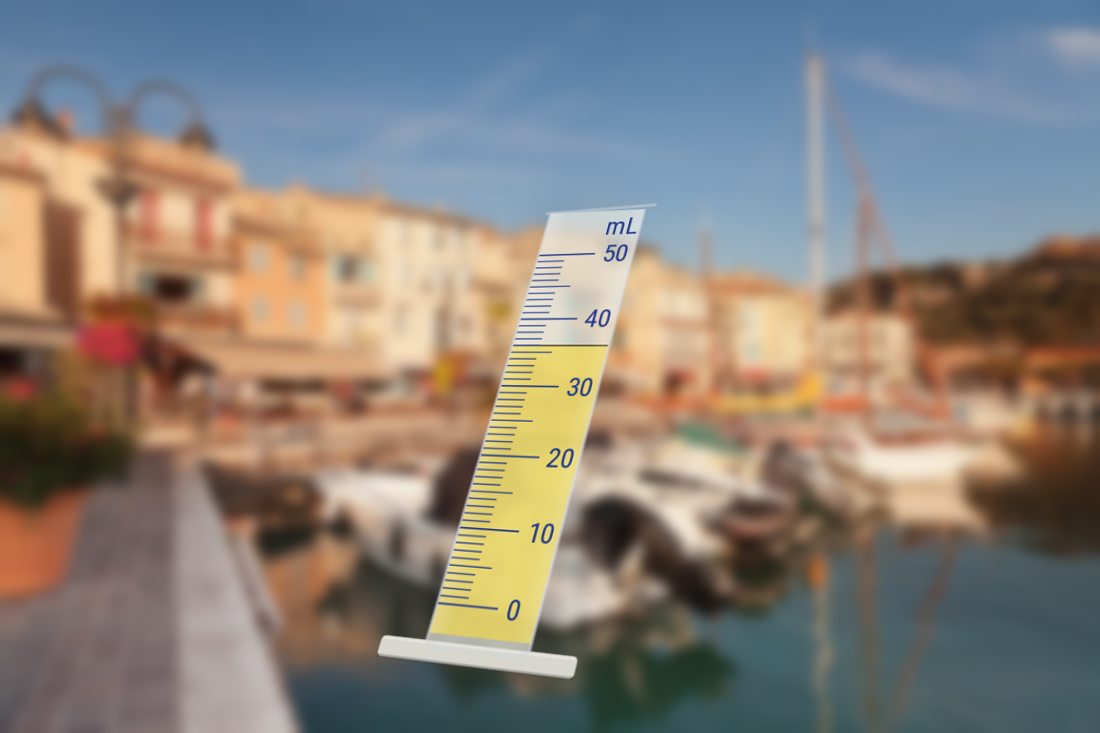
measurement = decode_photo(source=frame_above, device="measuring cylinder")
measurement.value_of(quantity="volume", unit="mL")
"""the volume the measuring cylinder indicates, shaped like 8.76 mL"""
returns 36 mL
